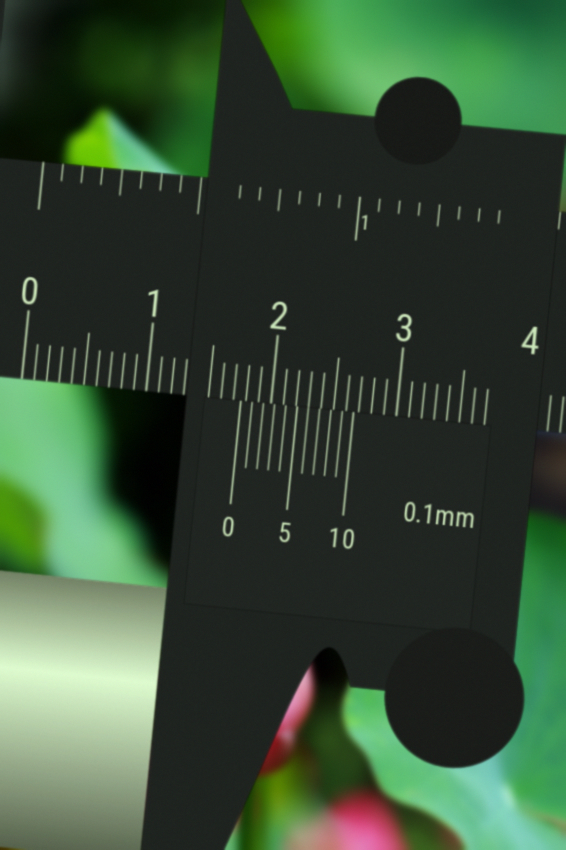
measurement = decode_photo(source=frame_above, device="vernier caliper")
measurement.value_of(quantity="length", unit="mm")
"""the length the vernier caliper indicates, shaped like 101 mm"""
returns 17.6 mm
